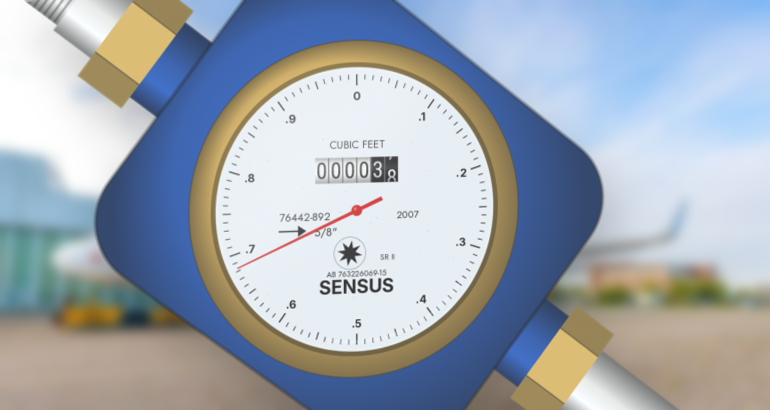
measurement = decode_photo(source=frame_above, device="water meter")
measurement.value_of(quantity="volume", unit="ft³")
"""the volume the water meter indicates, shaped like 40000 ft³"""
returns 37.68 ft³
